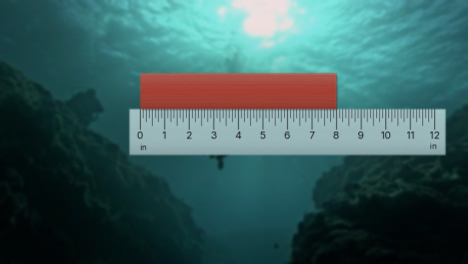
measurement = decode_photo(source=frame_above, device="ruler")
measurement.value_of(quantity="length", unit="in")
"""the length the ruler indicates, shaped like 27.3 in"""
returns 8 in
